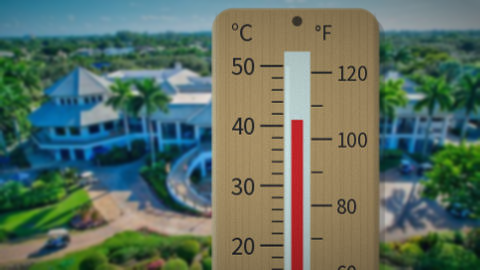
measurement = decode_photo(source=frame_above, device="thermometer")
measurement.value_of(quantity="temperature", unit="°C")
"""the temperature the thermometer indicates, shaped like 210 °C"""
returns 41 °C
